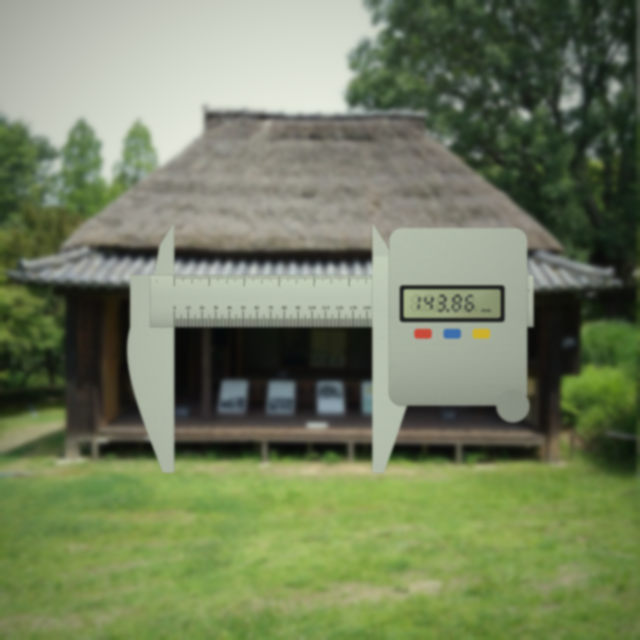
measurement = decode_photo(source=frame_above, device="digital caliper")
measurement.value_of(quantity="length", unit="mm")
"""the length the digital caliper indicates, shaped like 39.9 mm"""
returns 143.86 mm
